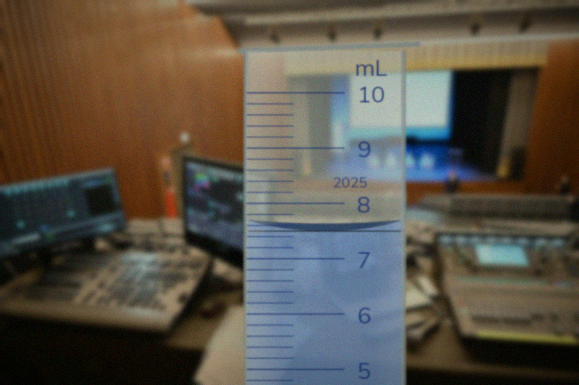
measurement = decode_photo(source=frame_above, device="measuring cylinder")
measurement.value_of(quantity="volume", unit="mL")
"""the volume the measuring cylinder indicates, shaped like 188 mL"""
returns 7.5 mL
